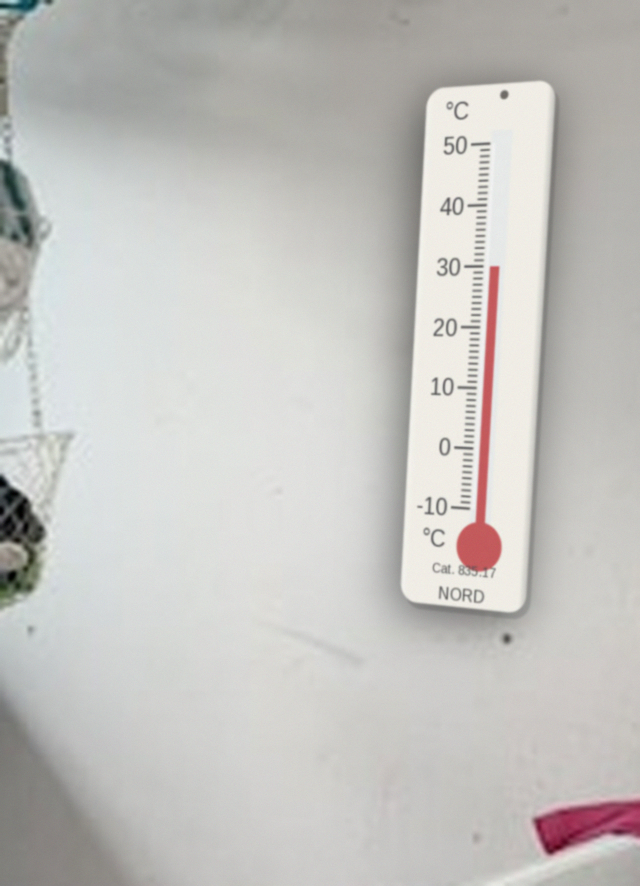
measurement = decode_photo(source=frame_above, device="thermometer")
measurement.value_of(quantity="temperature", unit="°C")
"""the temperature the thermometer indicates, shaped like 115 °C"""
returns 30 °C
